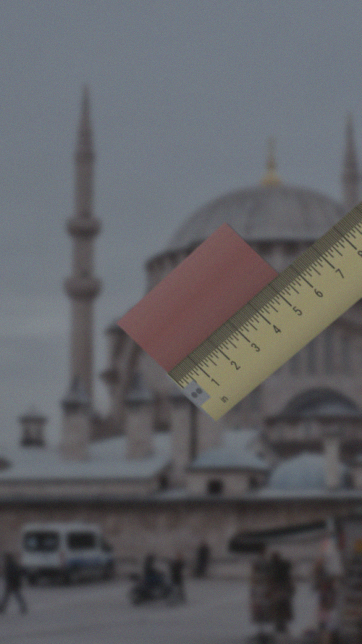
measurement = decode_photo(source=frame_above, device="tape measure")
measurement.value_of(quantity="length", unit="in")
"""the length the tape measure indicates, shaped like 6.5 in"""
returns 5.5 in
